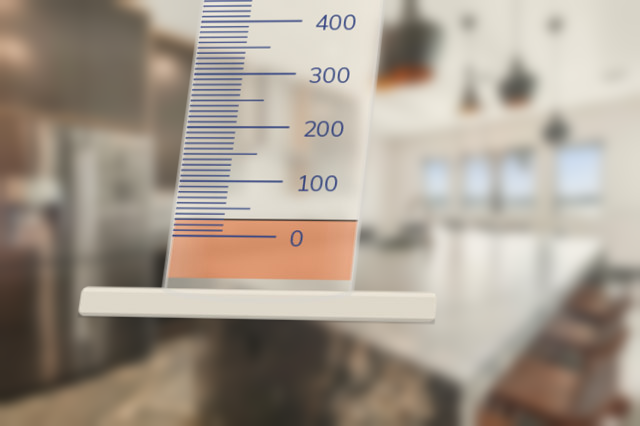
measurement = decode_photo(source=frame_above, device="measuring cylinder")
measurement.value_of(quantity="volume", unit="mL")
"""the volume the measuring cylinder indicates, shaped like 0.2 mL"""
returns 30 mL
